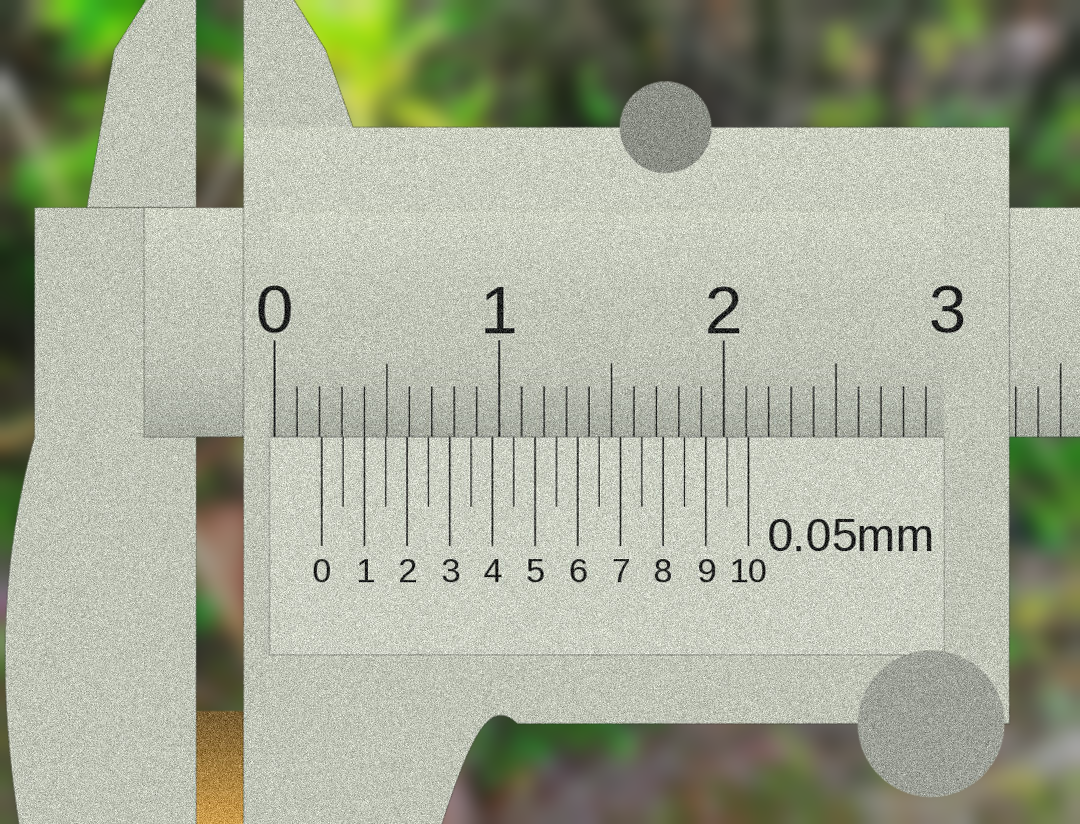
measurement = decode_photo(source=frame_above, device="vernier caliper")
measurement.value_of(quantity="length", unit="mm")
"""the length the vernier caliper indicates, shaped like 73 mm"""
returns 2.1 mm
